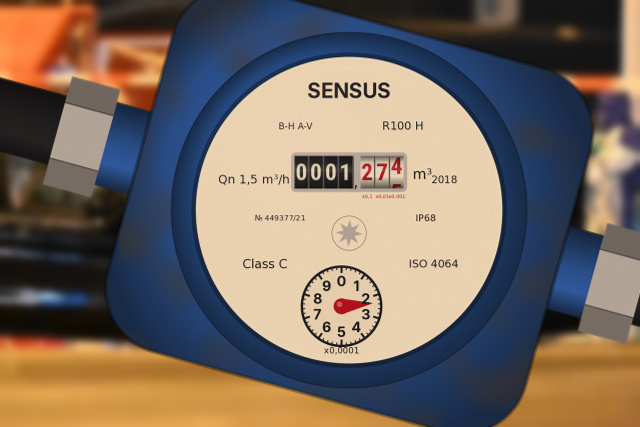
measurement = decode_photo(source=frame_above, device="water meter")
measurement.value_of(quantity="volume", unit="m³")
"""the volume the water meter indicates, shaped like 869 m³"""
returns 1.2742 m³
